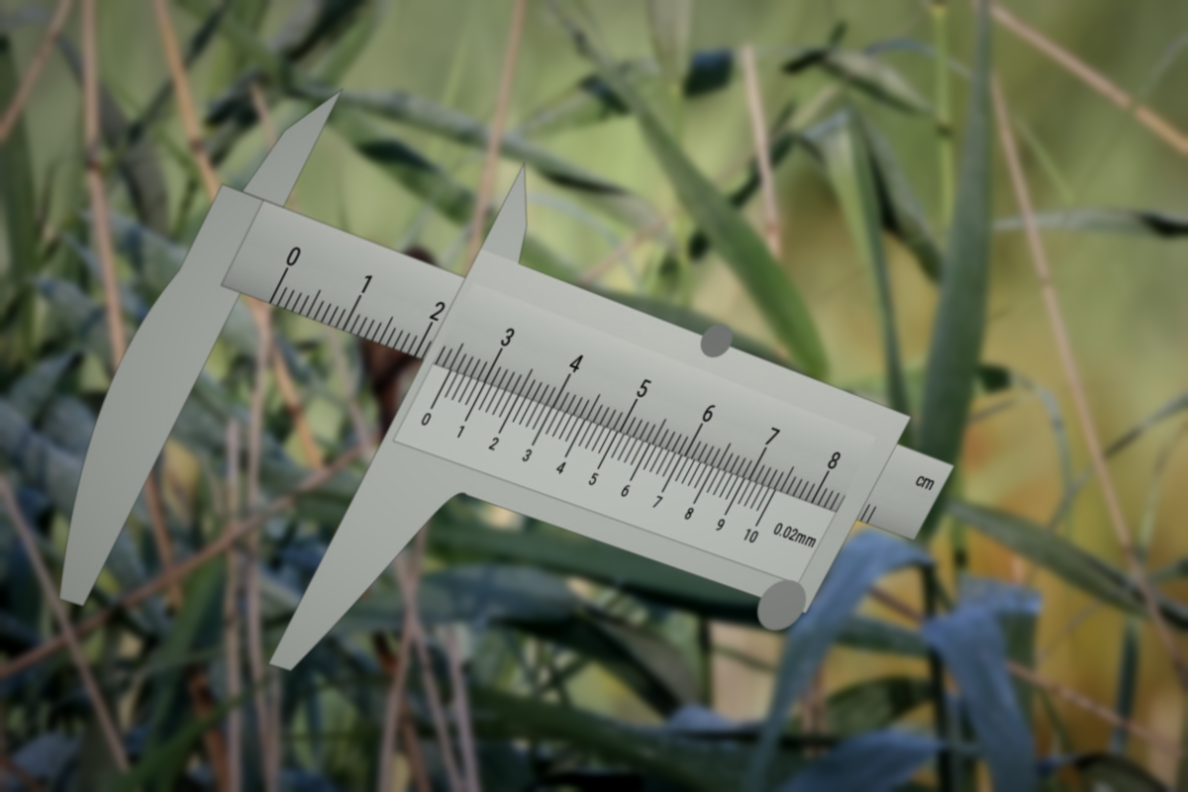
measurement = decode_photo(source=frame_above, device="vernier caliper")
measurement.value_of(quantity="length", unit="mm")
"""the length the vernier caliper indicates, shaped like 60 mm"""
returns 25.2 mm
